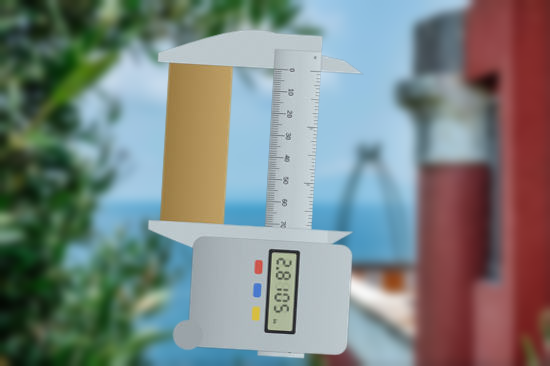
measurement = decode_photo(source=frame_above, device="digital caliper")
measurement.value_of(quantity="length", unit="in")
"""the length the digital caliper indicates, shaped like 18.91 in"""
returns 2.8105 in
